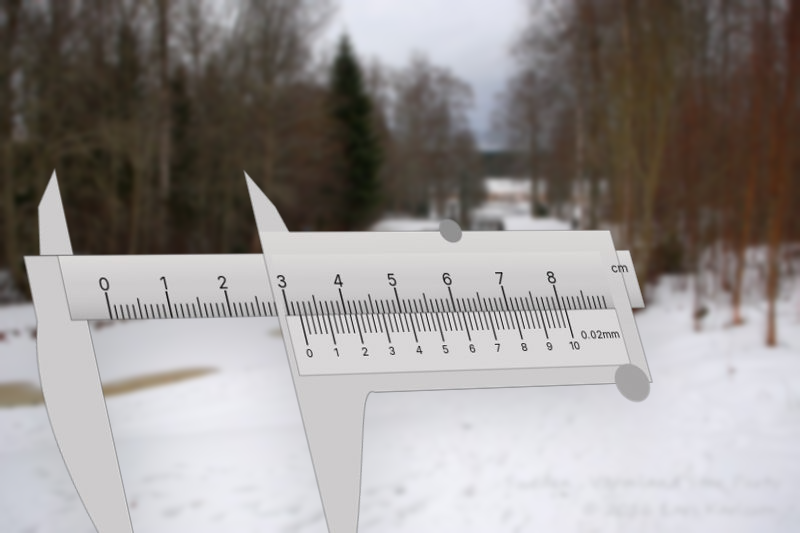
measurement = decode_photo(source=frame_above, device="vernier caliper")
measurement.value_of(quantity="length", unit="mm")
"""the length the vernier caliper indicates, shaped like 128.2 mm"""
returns 32.0 mm
